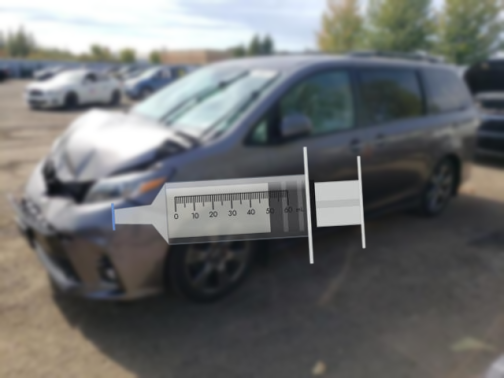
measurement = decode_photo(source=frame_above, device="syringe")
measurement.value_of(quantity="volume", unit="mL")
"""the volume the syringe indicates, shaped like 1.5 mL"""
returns 50 mL
